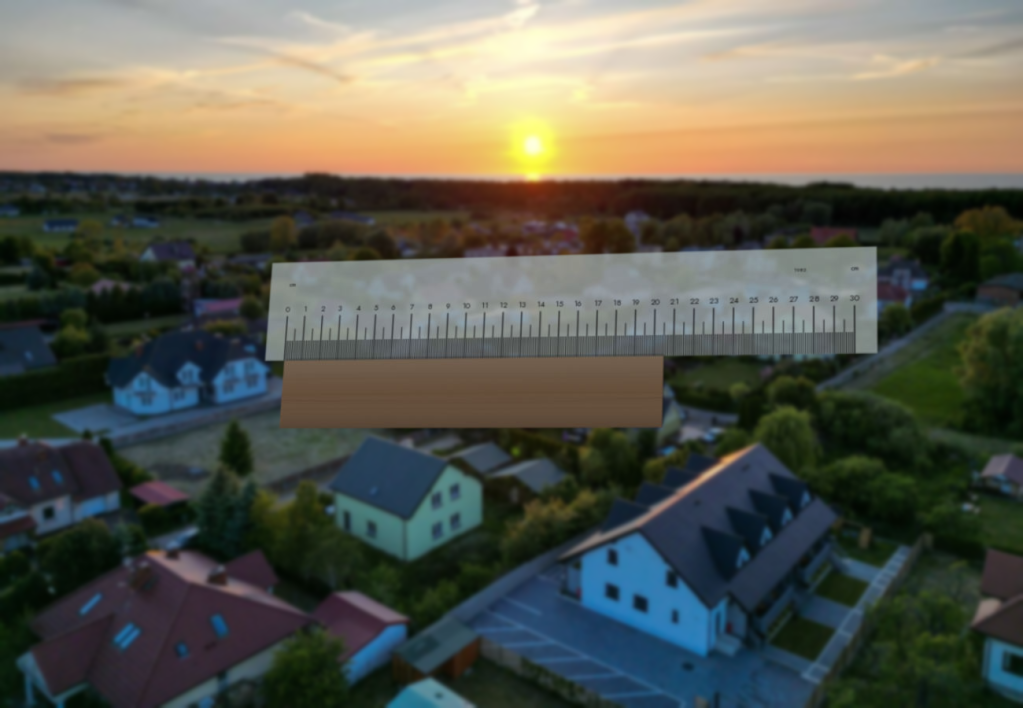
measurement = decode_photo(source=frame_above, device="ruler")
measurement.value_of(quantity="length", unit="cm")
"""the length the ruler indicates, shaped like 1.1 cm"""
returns 20.5 cm
